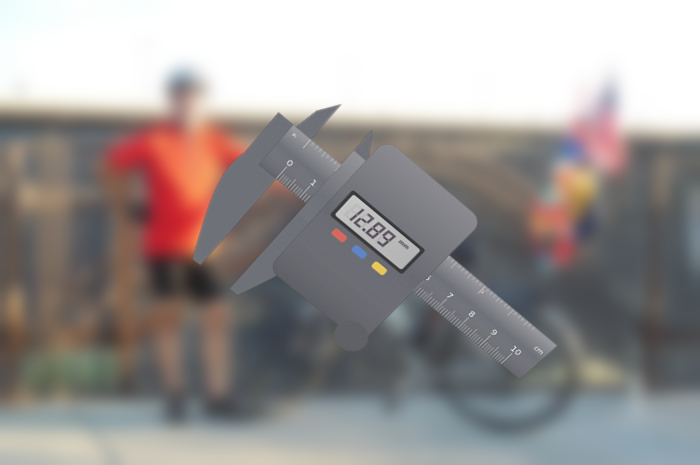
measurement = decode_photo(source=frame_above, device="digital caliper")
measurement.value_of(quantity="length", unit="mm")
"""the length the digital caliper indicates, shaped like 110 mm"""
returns 12.89 mm
